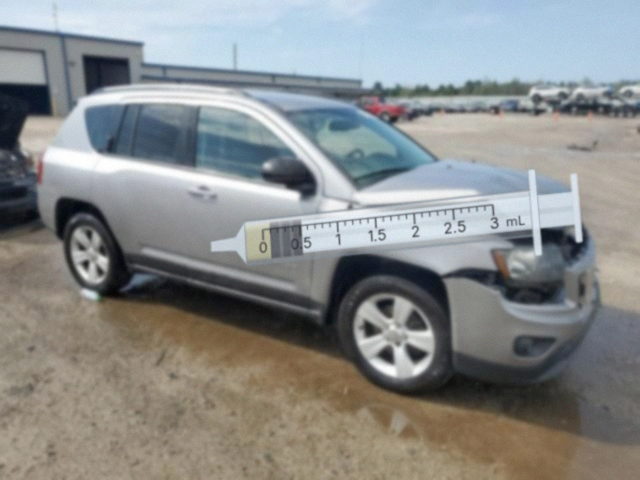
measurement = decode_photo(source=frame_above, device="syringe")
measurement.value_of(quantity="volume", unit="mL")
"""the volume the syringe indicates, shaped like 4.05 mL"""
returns 0.1 mL
